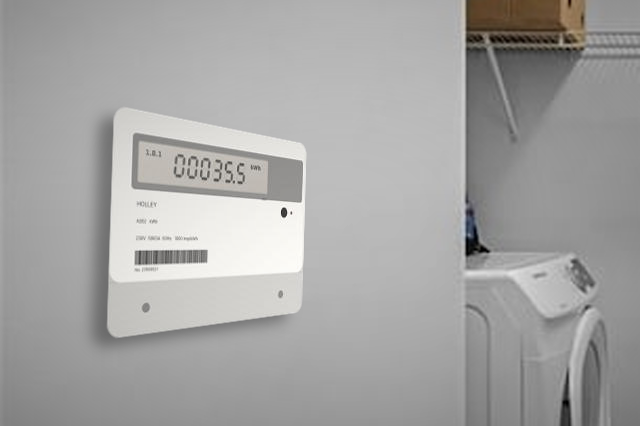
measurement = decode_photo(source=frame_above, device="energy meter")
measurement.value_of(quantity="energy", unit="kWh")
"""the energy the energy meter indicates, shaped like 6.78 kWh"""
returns 35.5 kWh
